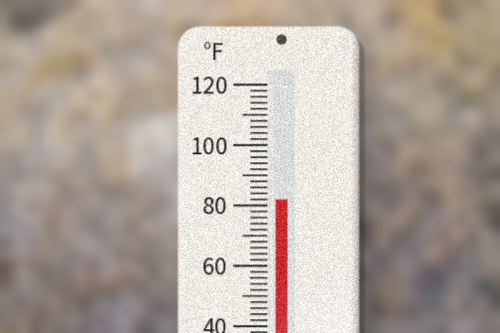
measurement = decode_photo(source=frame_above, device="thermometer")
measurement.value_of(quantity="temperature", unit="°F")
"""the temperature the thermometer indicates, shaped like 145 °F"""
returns 82 °F
